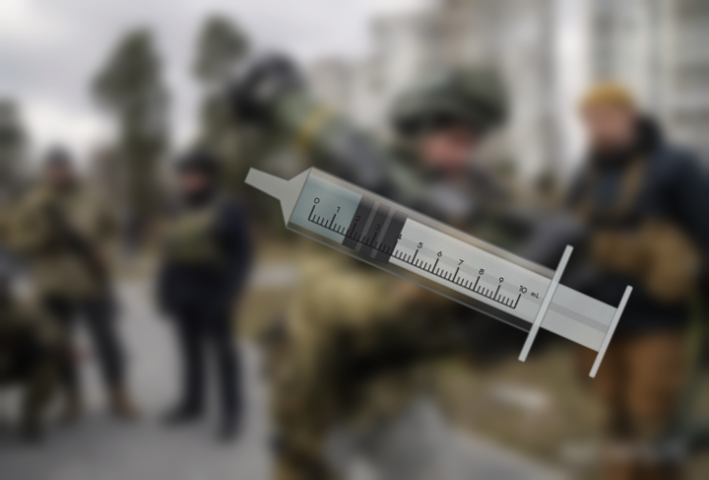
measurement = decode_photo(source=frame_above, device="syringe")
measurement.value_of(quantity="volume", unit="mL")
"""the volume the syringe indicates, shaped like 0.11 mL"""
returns 1.8 mL
